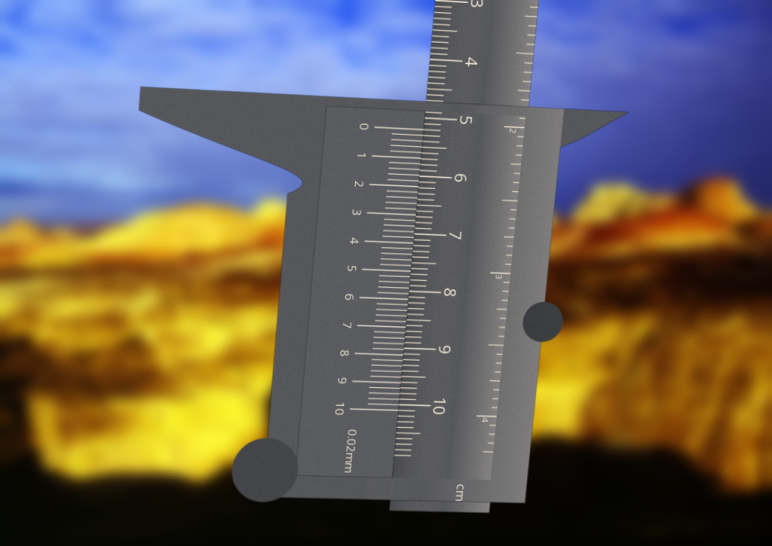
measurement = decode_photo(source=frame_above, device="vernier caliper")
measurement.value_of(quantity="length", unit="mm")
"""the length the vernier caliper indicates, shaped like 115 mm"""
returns 52.0 mm
